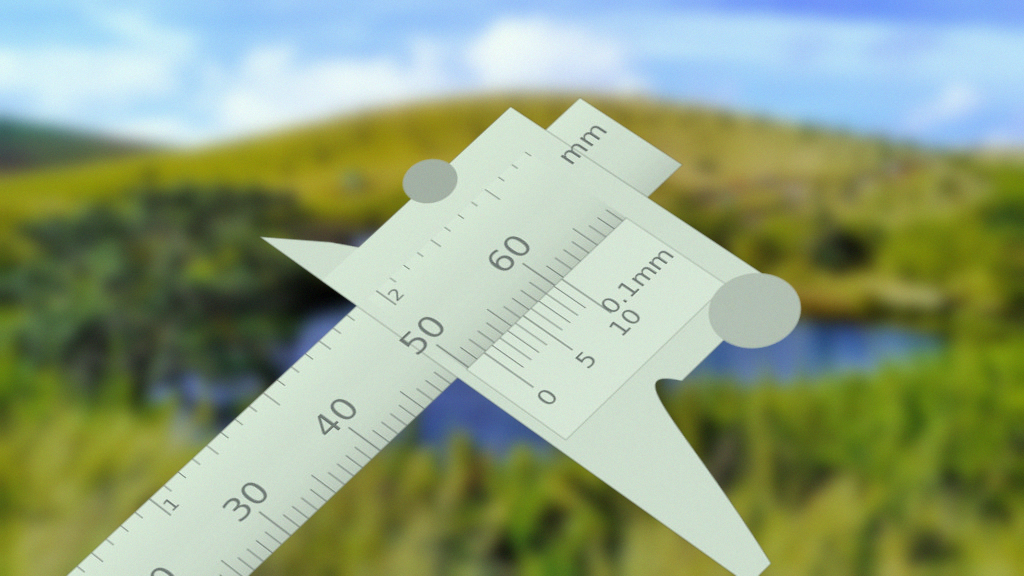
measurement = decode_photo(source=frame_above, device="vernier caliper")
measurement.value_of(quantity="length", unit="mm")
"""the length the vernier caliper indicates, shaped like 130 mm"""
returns 51.8 mm
